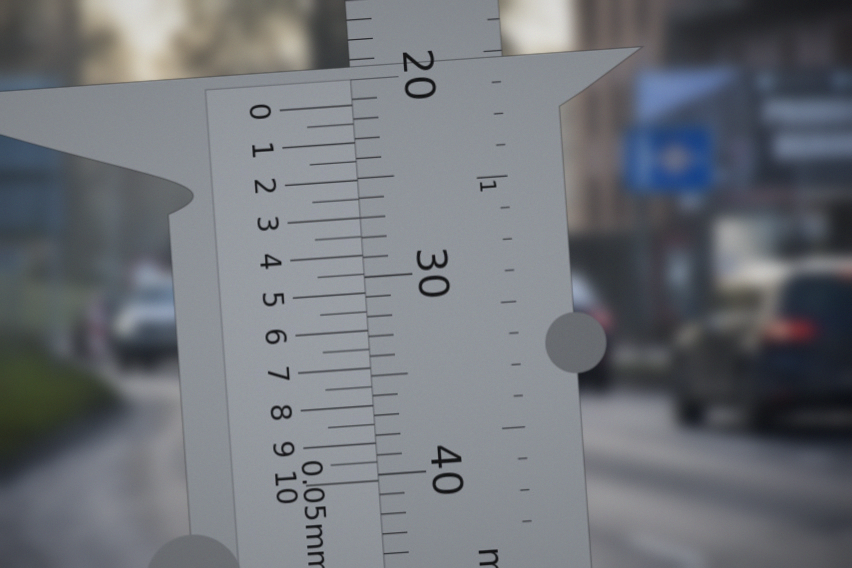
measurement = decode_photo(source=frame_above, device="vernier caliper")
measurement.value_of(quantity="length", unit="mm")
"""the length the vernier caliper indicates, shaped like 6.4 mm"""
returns 21.3 mm
